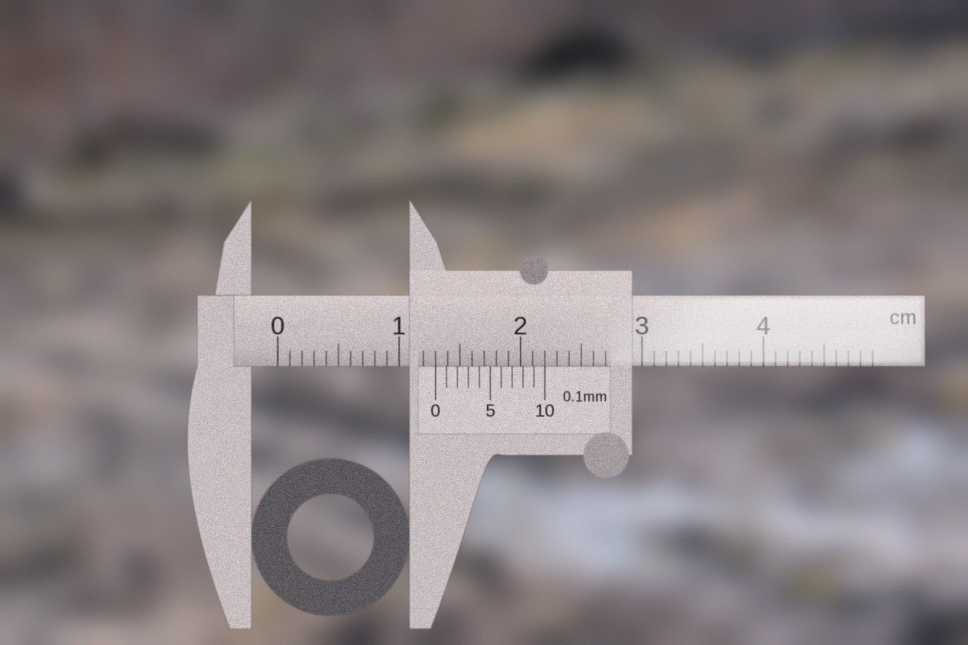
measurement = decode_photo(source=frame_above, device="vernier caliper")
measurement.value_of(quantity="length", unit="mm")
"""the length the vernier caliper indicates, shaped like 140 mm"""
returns 13.0 mm
